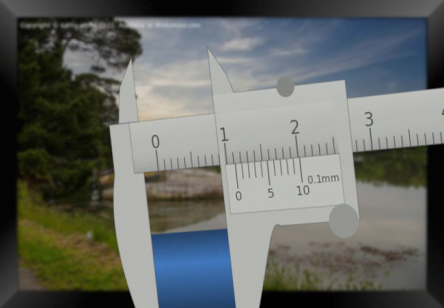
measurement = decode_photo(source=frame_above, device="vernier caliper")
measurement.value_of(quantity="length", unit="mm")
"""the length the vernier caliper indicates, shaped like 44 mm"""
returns 11.2 mm
